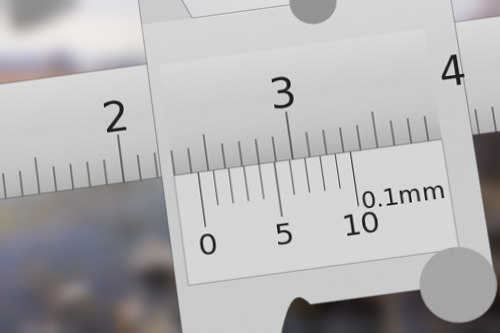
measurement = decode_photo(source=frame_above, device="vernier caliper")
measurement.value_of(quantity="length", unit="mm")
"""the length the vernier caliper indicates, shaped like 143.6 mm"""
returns 24.4 mm
